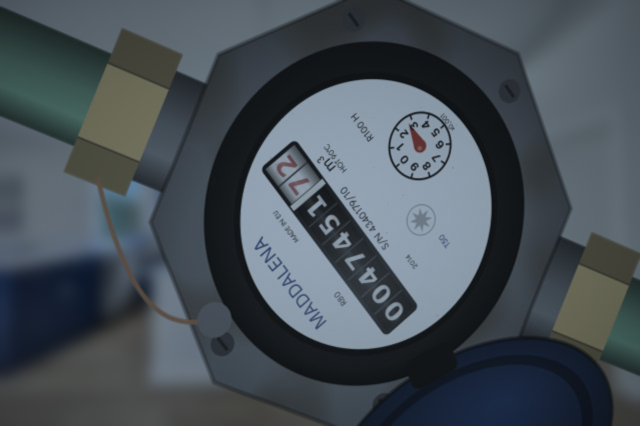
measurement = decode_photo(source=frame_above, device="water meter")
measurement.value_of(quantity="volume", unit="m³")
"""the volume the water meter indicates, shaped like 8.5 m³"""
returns 47451.722 m³
